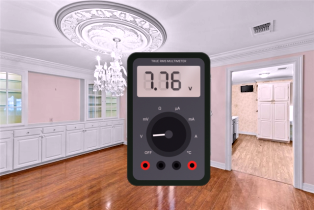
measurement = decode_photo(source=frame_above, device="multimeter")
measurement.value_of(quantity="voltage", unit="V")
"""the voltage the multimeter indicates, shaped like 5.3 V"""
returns 7.76 V
